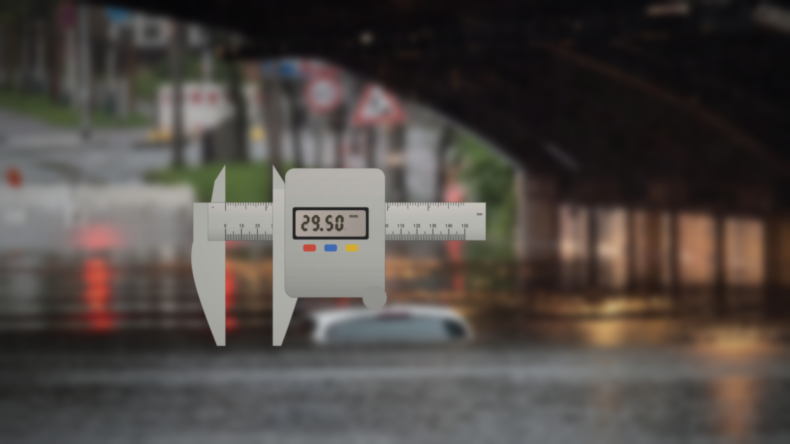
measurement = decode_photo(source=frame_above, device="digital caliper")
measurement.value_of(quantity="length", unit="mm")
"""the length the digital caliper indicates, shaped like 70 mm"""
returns 29.50 mm
